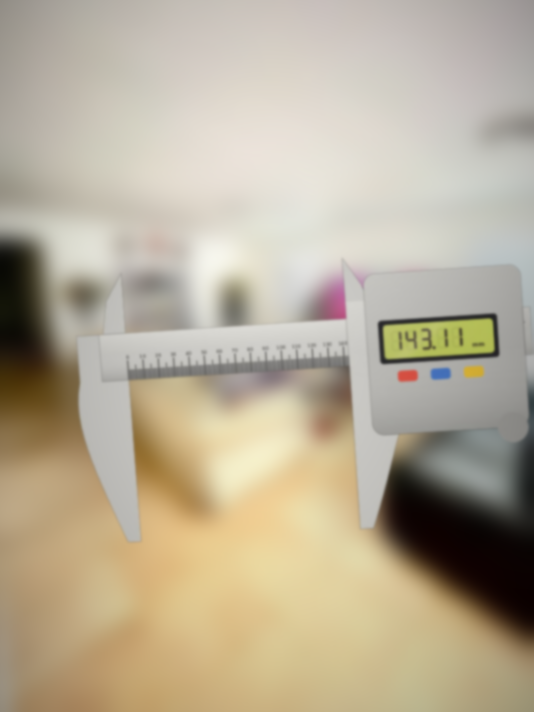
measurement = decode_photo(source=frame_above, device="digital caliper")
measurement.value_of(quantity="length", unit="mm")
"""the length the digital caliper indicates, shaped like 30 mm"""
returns 143.11 mm
